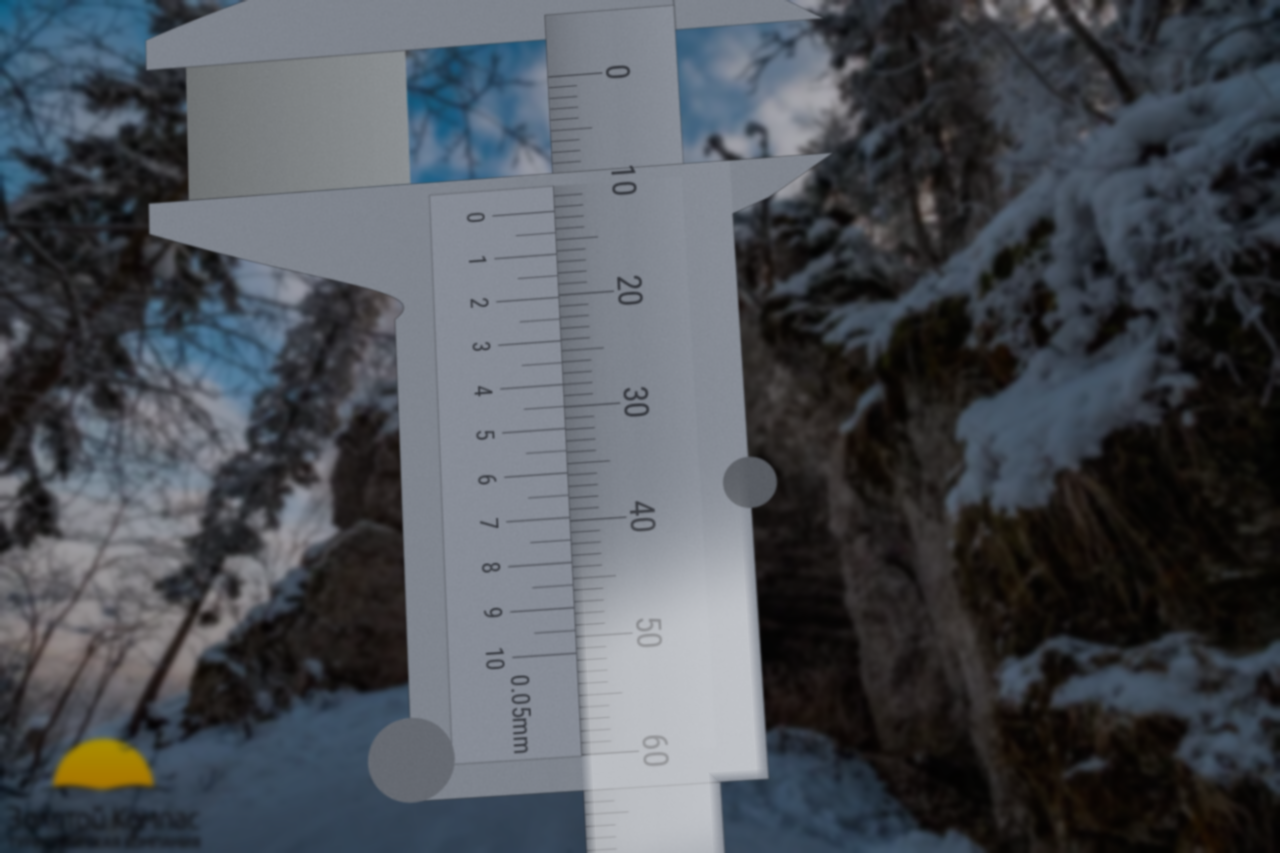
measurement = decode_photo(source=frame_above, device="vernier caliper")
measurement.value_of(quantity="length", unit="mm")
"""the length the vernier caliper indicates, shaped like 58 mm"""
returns 12.4 mm
